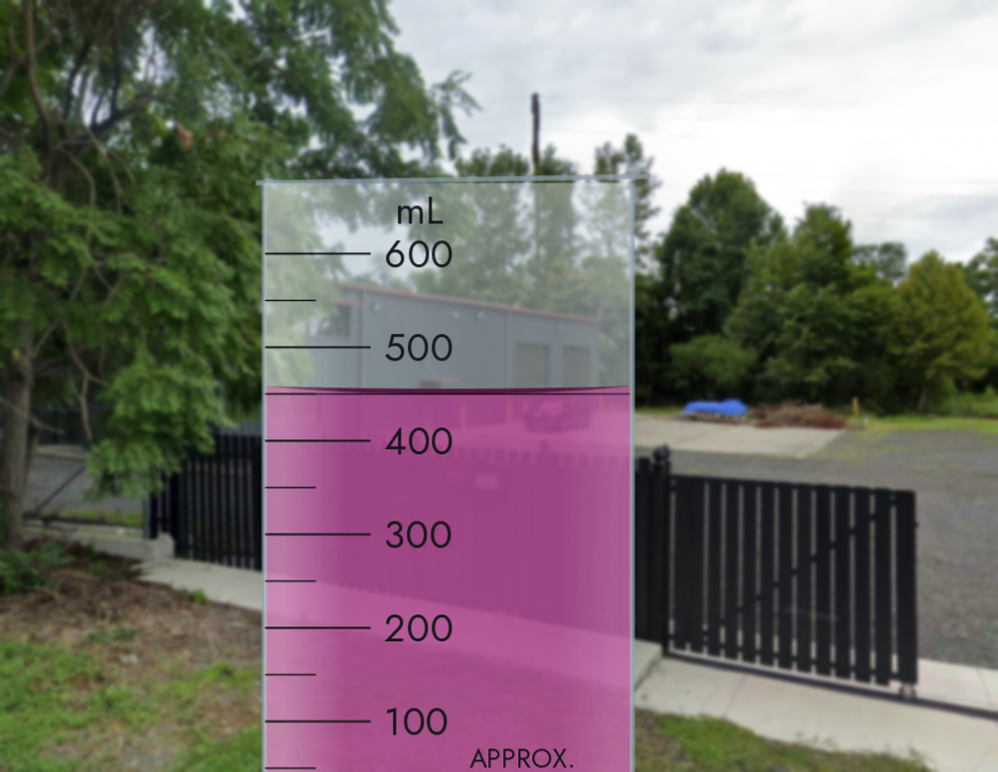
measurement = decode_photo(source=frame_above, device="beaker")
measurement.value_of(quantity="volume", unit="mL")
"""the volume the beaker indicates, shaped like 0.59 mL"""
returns 450 mL
